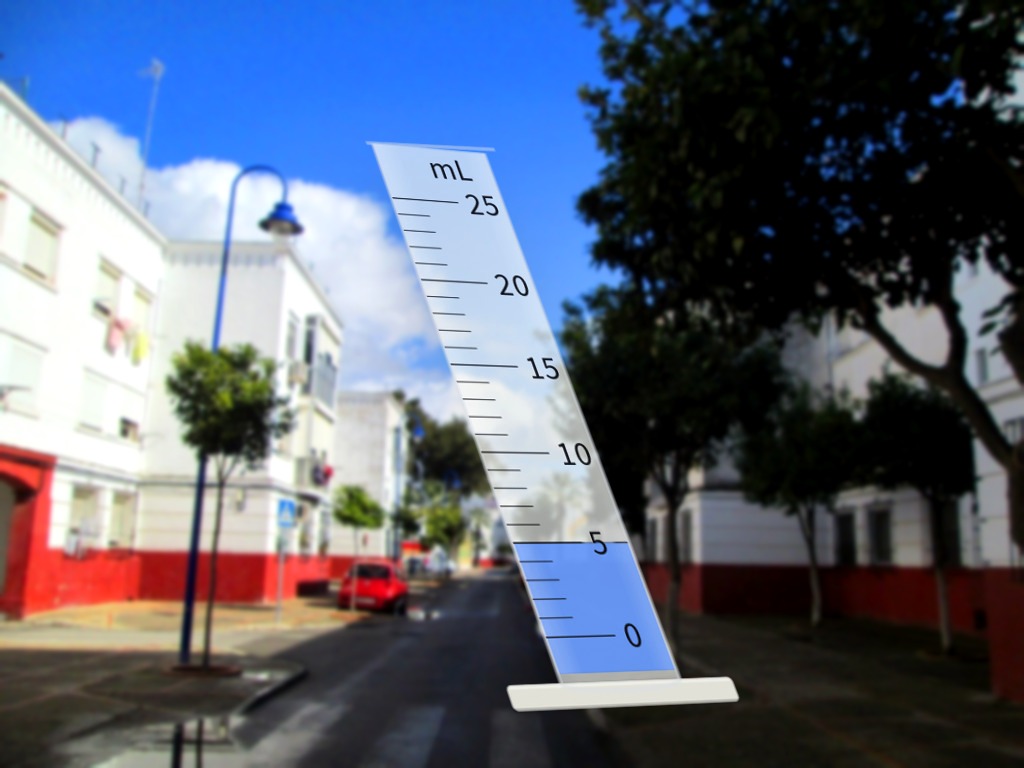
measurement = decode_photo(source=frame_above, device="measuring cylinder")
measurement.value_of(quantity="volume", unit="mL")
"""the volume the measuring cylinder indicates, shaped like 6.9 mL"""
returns 5 mL
